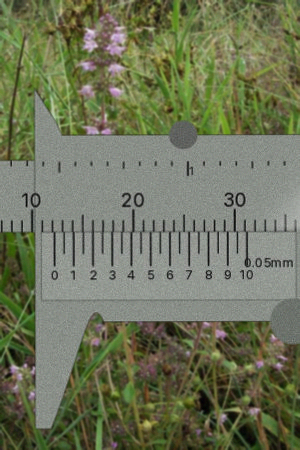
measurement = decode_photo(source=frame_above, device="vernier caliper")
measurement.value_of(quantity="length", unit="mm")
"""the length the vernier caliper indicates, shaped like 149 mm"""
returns 12.2 mm
